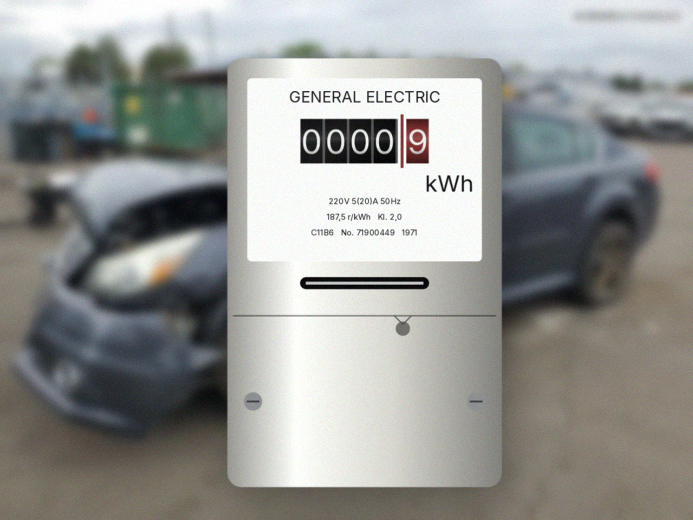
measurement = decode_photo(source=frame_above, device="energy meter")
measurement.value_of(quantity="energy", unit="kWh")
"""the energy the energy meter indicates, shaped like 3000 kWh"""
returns 0.9 kWh
